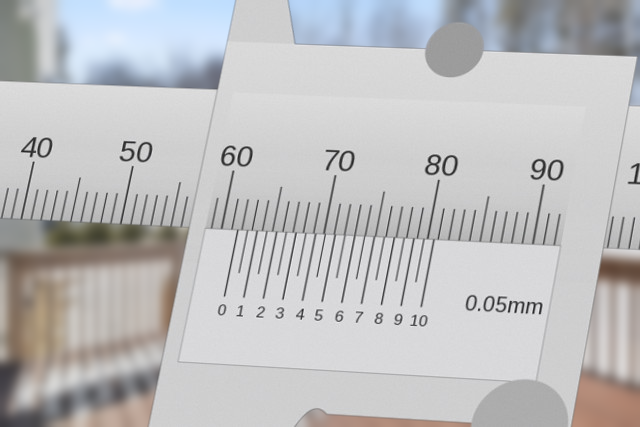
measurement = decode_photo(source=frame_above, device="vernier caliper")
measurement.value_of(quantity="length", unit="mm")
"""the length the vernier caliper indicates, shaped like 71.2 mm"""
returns 61.6 mm
